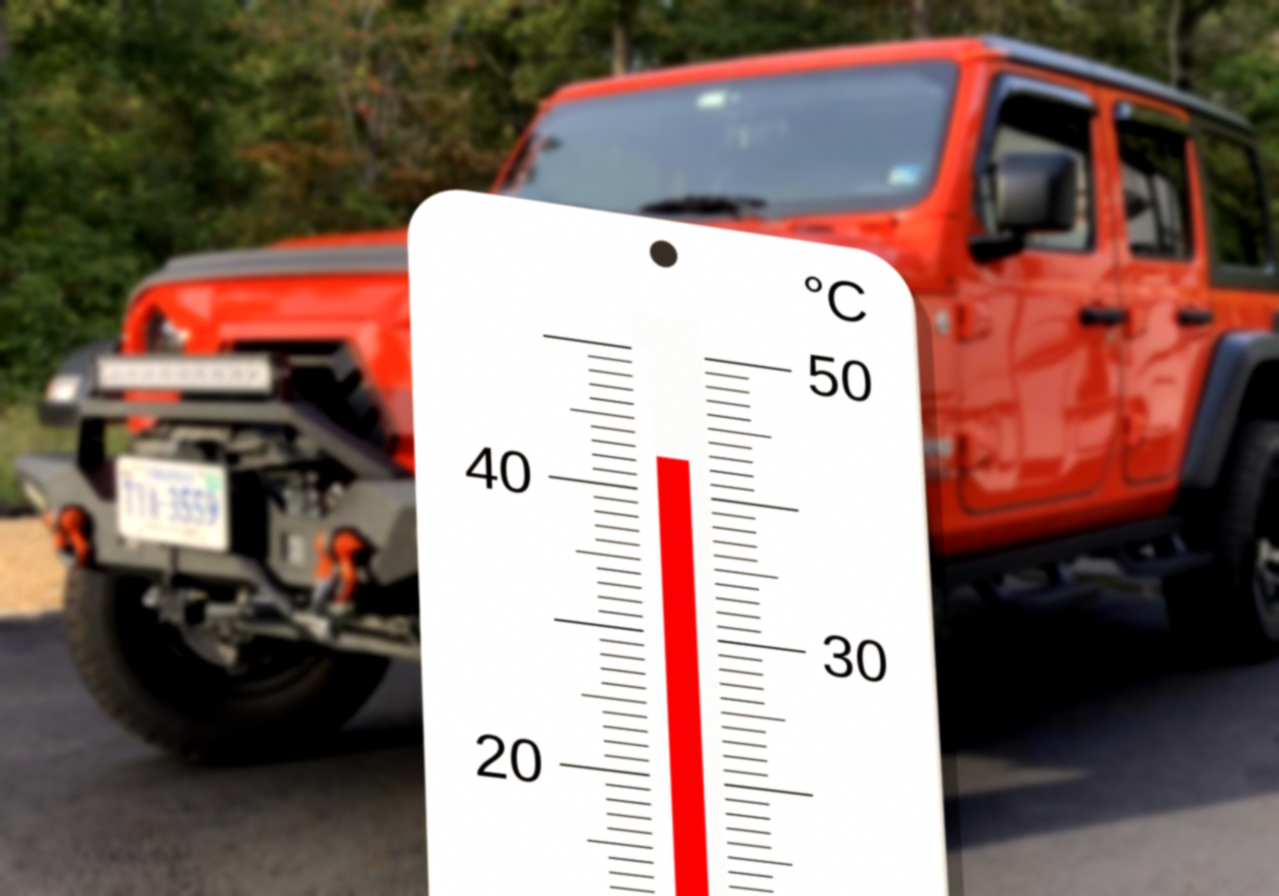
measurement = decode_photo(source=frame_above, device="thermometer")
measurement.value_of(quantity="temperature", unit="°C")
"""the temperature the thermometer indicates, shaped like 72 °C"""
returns 42.5 °C
